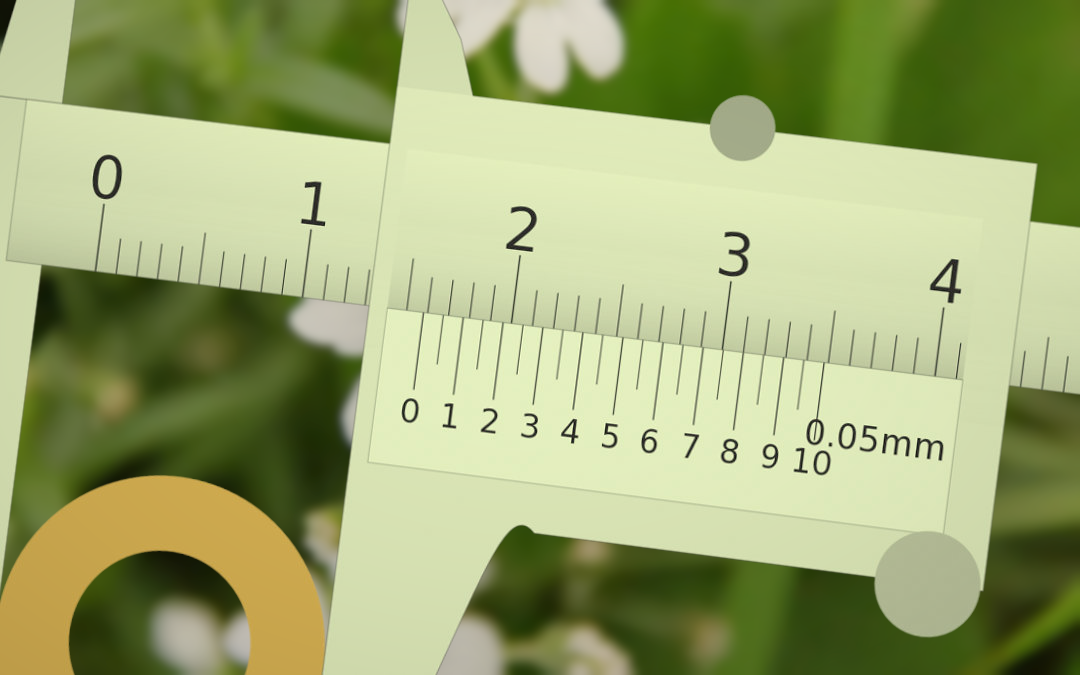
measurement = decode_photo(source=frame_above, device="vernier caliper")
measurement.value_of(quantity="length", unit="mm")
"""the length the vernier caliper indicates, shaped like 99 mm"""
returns 15.8 mm
